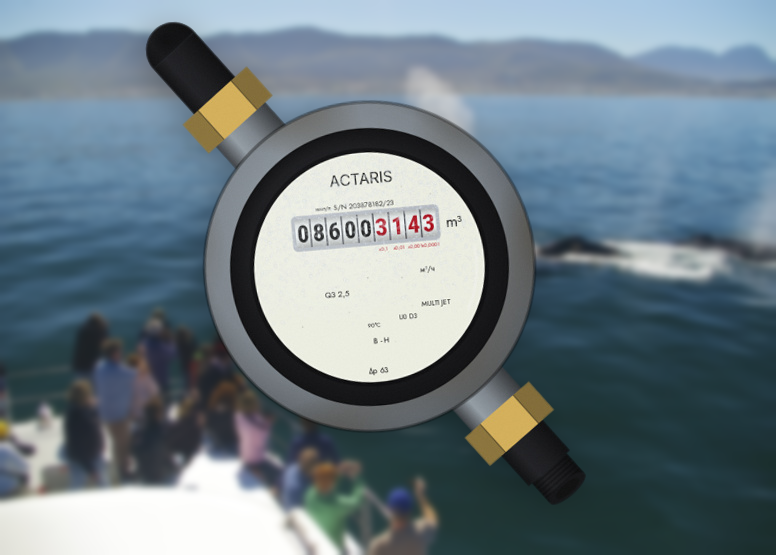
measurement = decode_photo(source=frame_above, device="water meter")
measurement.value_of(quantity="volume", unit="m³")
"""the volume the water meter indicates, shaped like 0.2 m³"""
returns 8600.3143 m³
